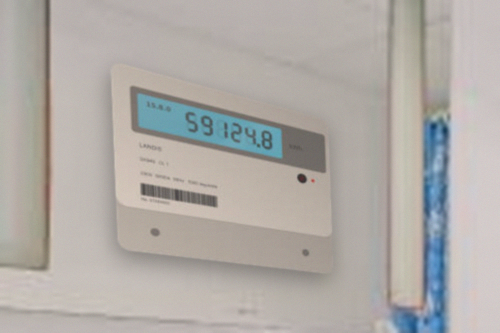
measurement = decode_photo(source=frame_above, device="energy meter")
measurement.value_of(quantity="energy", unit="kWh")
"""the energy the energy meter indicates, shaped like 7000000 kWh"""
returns 59124.8 kWh
